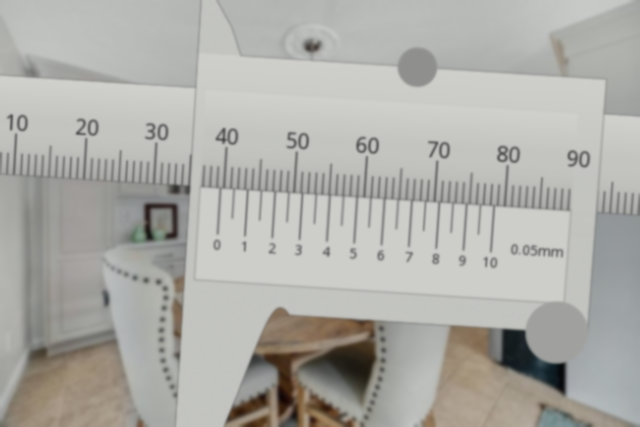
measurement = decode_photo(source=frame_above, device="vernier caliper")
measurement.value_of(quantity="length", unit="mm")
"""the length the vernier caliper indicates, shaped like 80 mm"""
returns 39.5 mm
